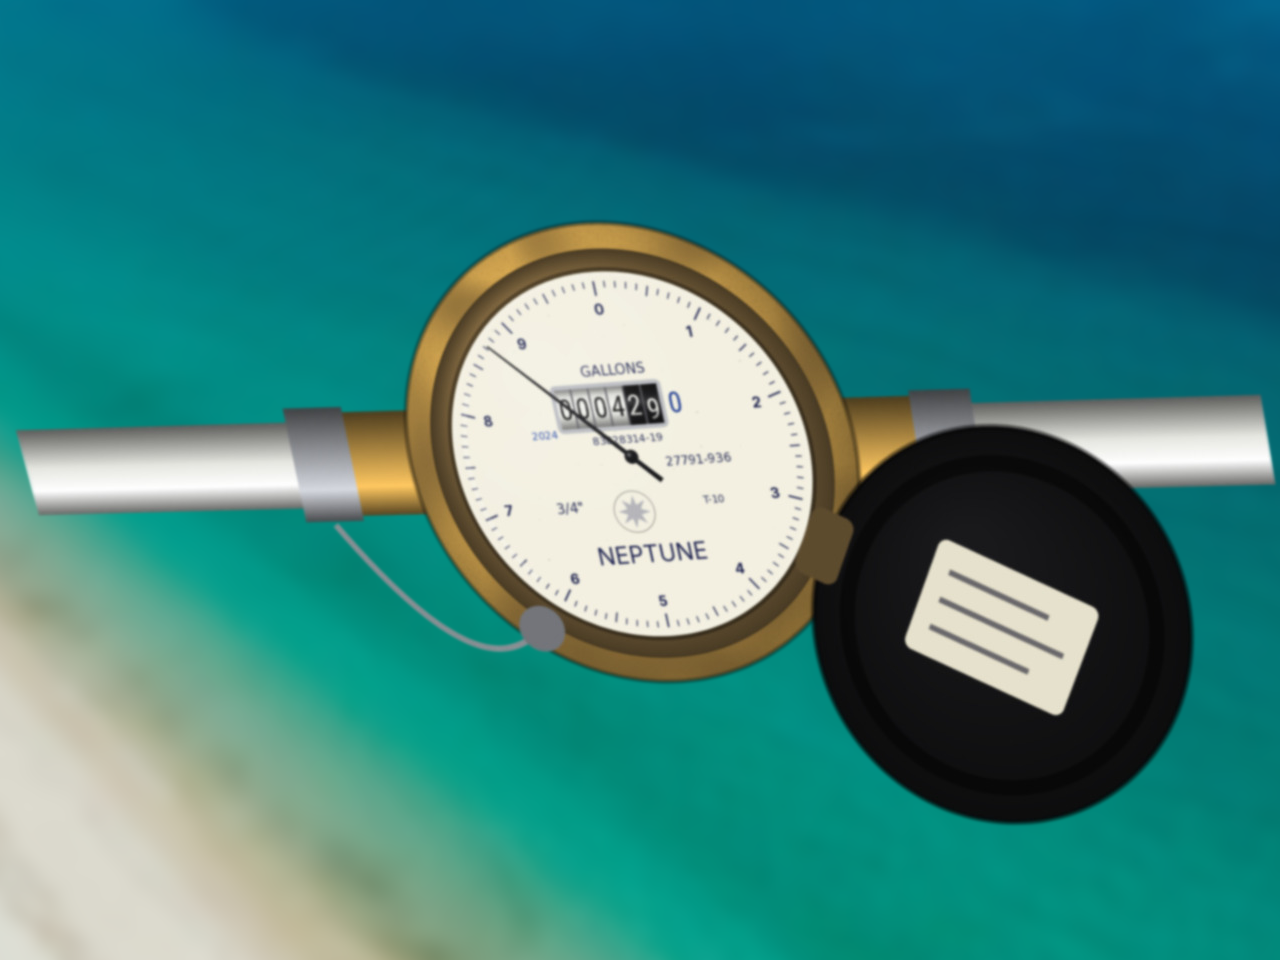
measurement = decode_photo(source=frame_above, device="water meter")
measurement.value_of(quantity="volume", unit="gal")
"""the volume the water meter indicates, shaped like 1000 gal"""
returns 4288.7 gal
